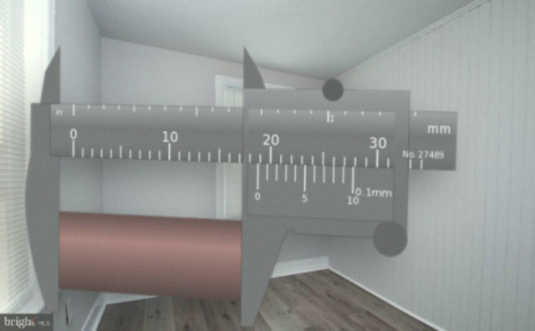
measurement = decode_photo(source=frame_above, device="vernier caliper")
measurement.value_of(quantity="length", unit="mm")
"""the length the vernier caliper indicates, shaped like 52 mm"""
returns 18.8 mm
